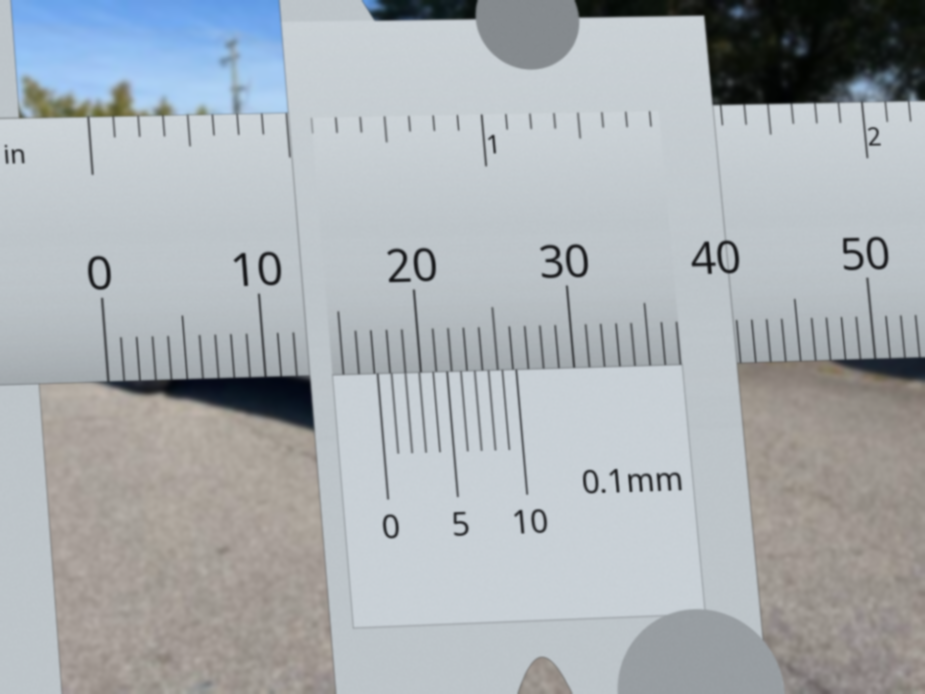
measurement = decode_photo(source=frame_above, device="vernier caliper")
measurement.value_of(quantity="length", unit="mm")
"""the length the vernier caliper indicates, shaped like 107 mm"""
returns 17.2 mm
